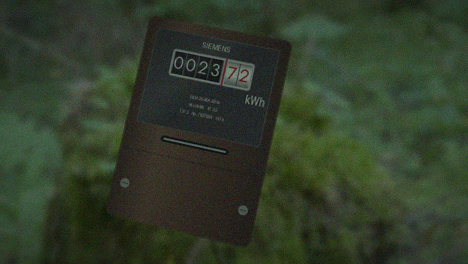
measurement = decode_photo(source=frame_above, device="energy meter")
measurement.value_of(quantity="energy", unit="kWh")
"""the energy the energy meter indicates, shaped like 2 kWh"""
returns 23.72 kWh
